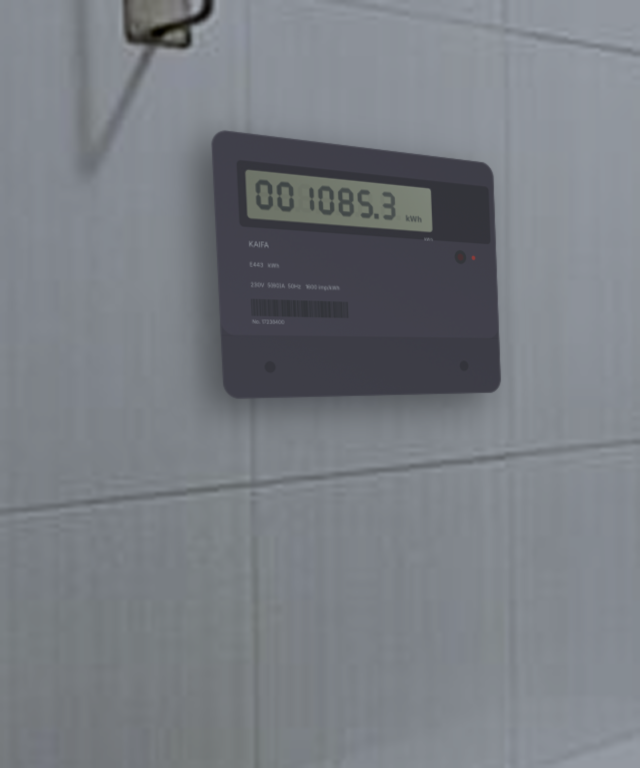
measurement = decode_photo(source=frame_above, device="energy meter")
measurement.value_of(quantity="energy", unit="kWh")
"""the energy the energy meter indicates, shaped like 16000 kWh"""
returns 1085.3 kWh
